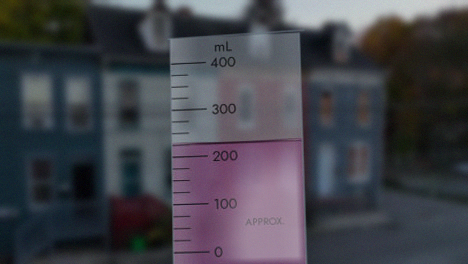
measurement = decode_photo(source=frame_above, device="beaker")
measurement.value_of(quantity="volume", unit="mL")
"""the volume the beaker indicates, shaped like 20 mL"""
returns 225 mL
